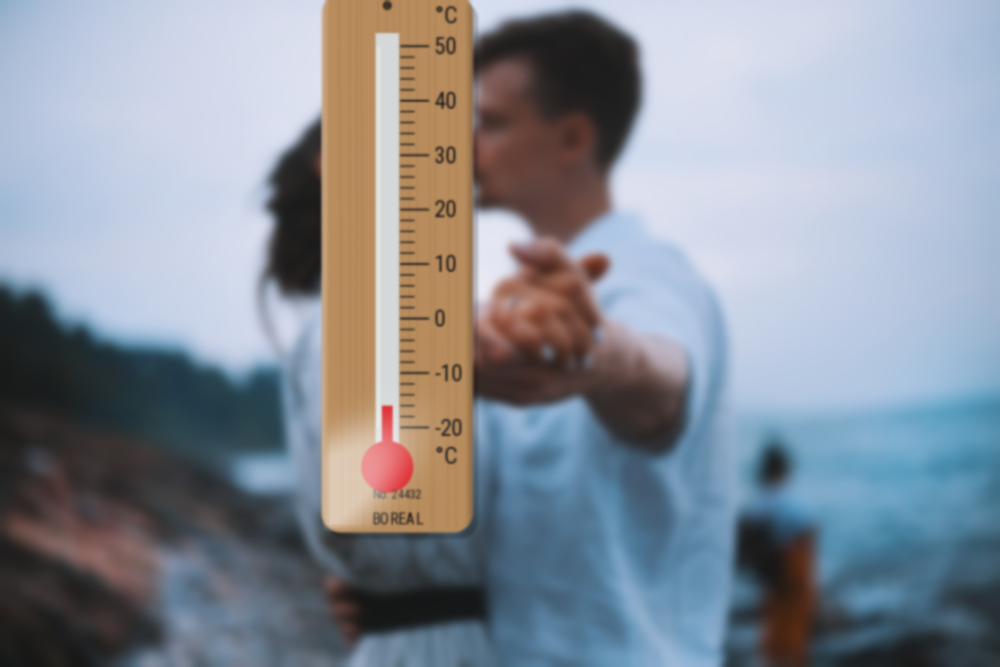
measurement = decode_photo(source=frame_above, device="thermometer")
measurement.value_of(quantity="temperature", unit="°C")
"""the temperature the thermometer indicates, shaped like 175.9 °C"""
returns -16 °C
